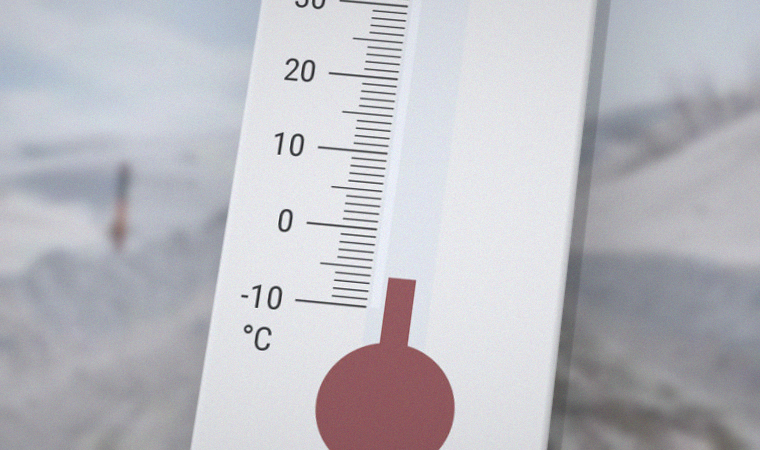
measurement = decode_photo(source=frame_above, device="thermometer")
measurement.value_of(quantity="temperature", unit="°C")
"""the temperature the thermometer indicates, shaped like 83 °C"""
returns -6 °C
